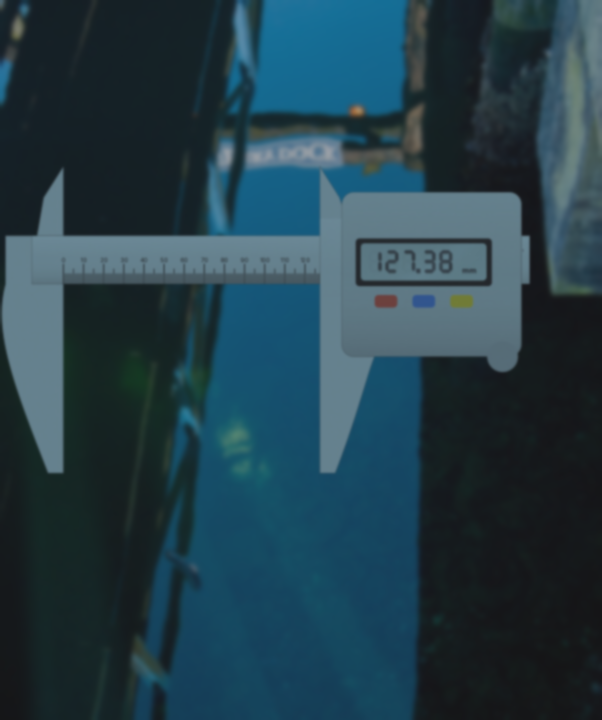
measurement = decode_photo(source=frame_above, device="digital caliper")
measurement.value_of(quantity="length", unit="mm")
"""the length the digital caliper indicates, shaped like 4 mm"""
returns 127.38 mm
